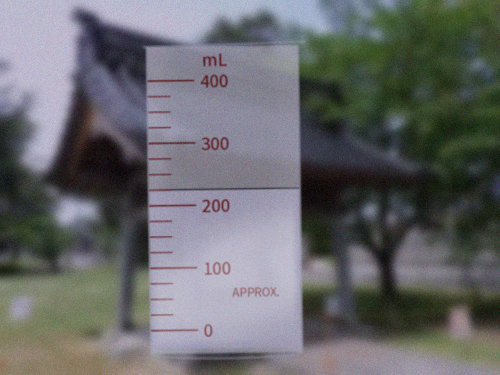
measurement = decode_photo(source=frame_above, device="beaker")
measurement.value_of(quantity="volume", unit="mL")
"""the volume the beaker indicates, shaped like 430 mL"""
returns 225 mL
